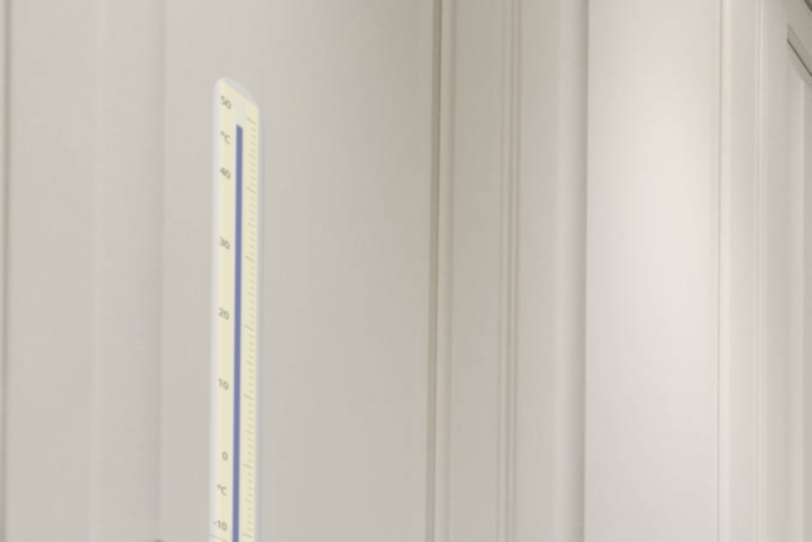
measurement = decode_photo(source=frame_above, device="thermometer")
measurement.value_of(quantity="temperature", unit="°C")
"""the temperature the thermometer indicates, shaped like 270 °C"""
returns 48 °C
